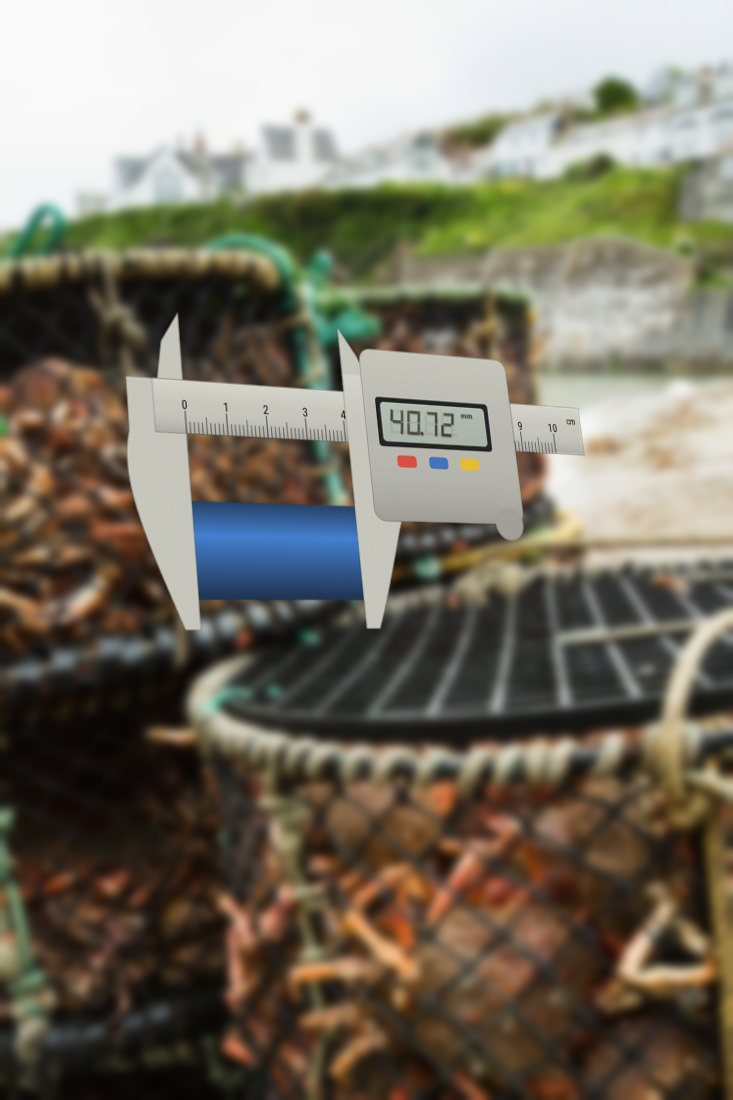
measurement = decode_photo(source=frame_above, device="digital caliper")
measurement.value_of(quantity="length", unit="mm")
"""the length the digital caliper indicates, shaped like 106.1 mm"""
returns 40.72 mm
